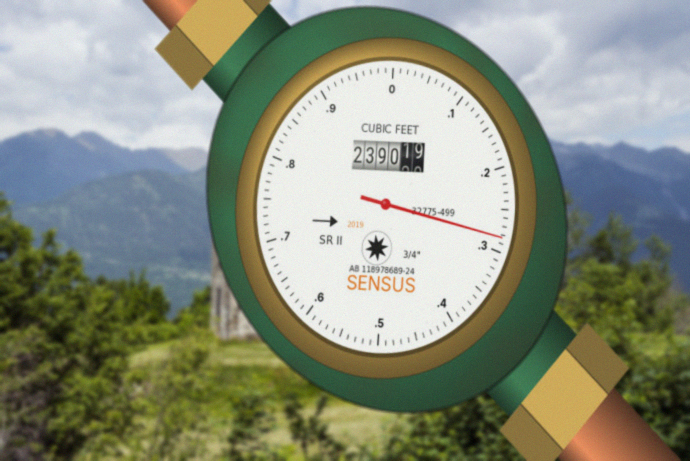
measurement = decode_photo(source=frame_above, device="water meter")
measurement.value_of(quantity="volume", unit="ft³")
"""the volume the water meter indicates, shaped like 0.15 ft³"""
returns 239019.28 ft³
